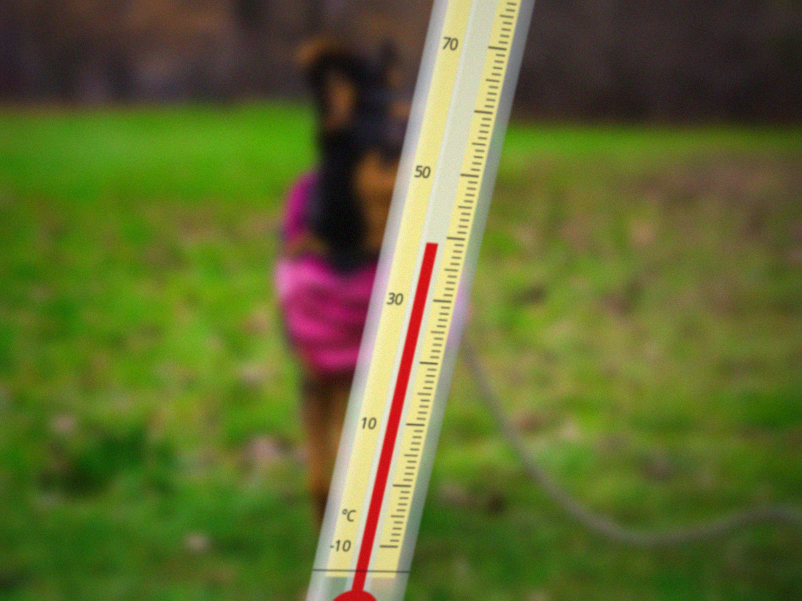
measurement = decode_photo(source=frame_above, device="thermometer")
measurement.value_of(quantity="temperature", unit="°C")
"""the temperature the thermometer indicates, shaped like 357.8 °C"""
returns 39 °C
